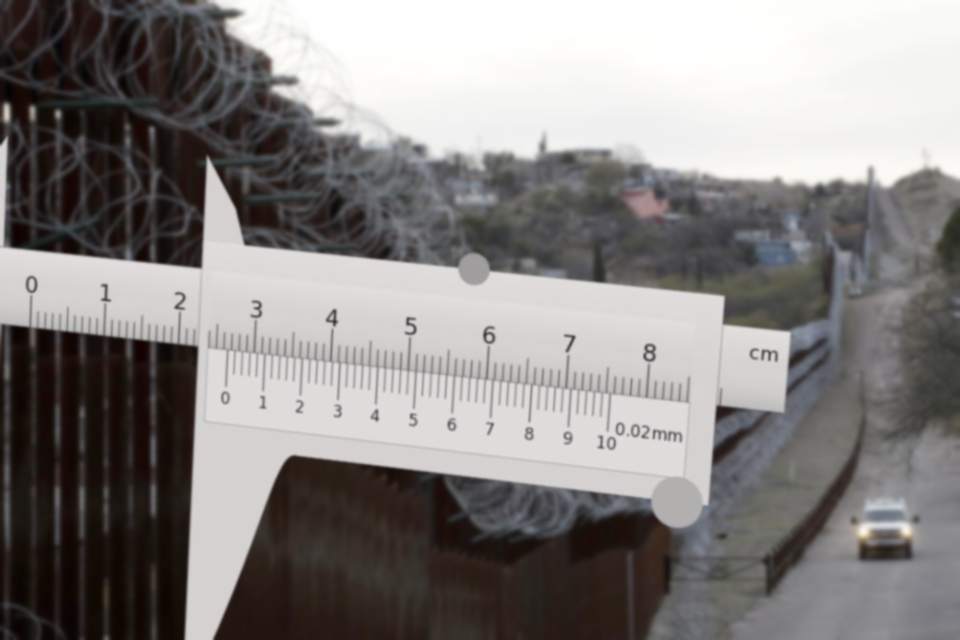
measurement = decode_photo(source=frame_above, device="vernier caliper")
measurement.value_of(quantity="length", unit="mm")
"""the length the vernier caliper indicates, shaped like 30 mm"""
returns 26.5 mm
